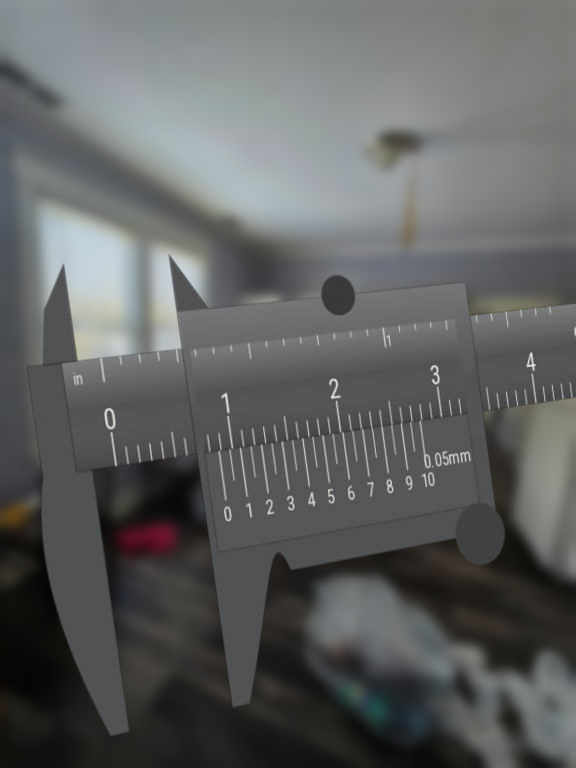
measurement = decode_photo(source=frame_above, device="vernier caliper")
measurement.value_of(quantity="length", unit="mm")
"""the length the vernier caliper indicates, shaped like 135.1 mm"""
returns 8.8 mm
